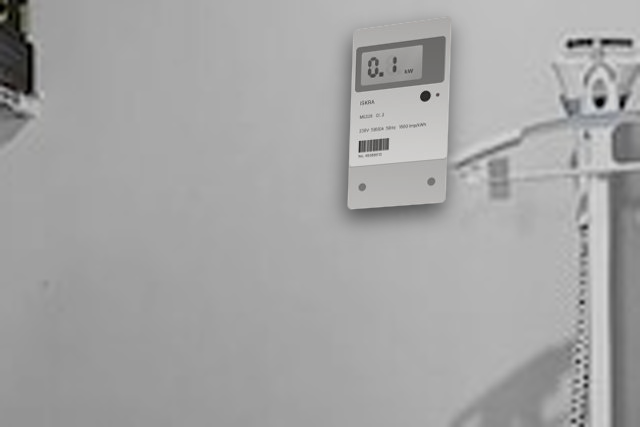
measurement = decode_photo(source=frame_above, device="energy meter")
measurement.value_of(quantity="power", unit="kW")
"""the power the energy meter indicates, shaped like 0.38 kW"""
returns 0.1 kW
